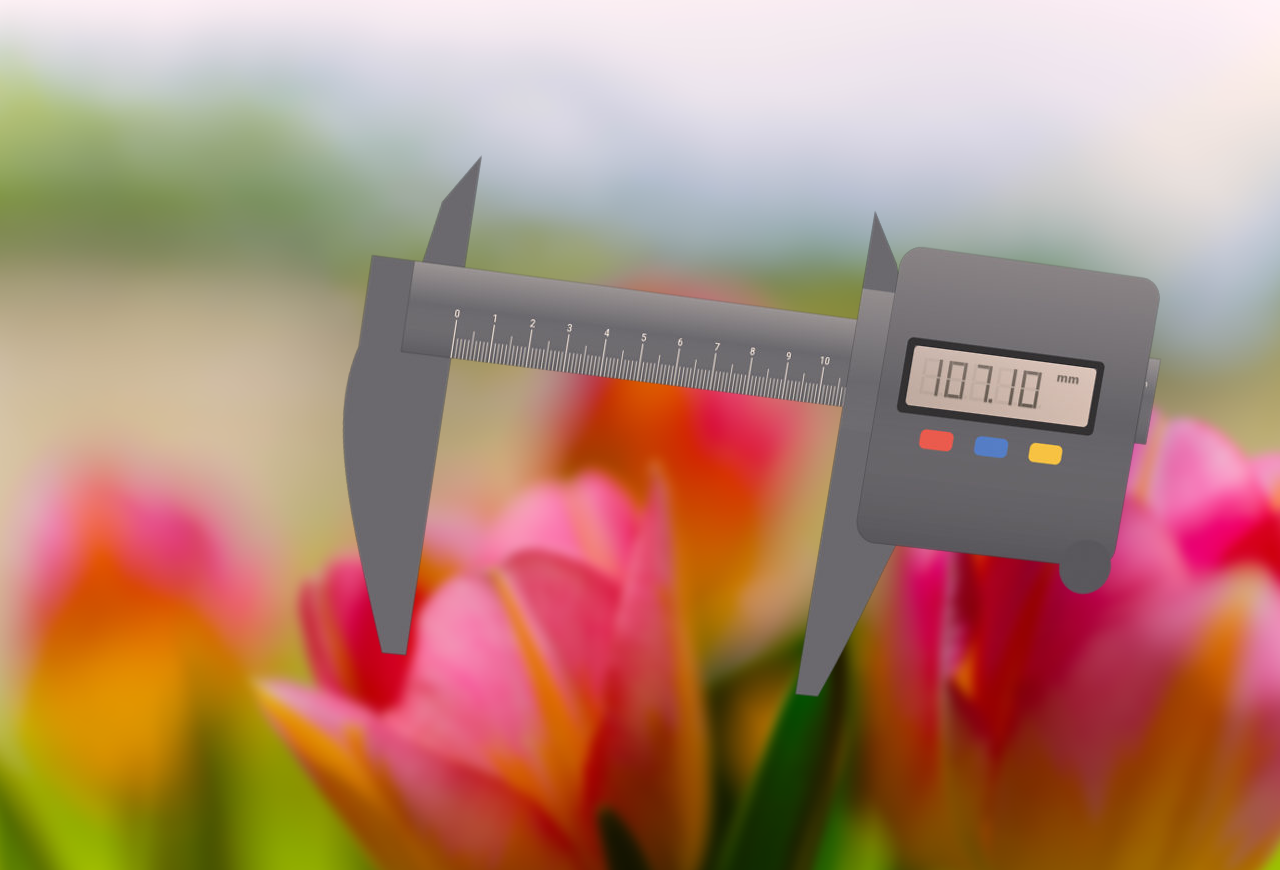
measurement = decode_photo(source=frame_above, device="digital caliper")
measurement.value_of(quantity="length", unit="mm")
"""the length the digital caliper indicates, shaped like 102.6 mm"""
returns 107.10 mm
